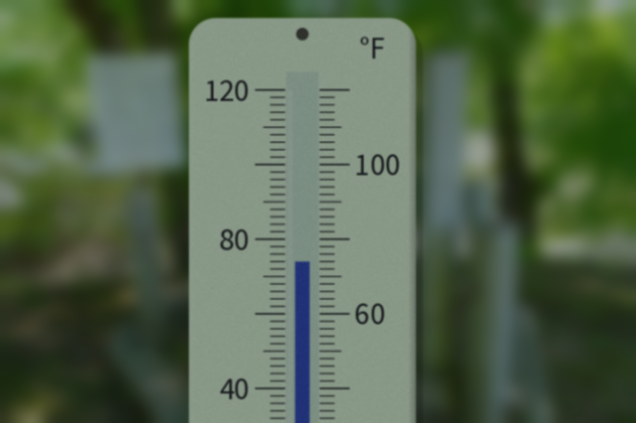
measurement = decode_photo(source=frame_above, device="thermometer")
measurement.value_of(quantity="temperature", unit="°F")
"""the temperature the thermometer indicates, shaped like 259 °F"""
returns 74 °F
